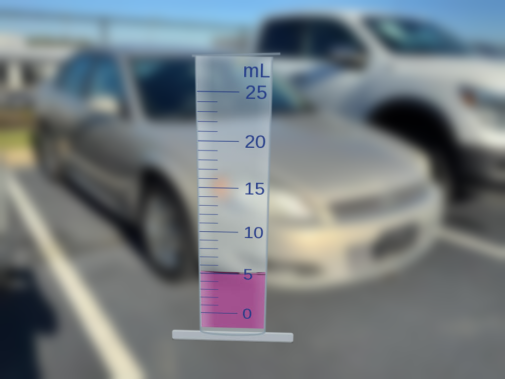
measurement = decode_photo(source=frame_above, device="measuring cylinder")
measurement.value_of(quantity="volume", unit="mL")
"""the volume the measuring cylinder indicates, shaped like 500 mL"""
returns 5 mL
